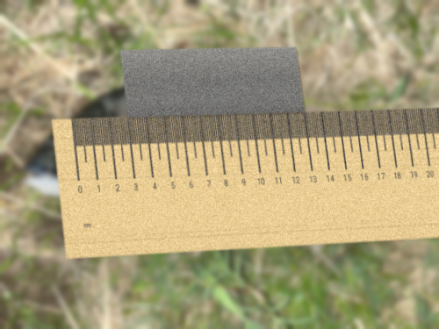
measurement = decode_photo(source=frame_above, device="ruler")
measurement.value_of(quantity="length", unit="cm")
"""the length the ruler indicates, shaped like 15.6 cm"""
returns 10 cm
